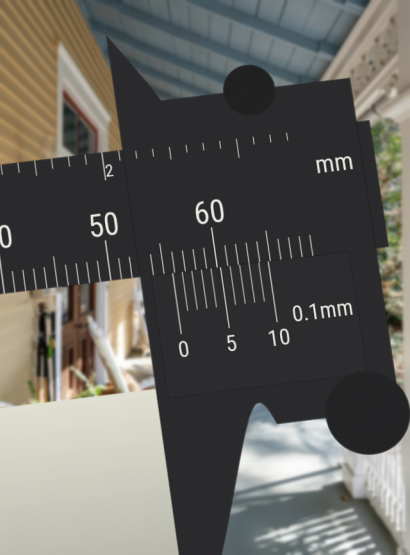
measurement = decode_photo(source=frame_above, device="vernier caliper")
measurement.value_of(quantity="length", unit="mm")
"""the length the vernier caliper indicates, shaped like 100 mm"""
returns 55.8 mm
